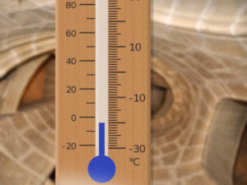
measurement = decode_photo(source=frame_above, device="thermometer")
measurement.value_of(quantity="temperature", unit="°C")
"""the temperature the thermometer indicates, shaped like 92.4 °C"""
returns -20 °C
